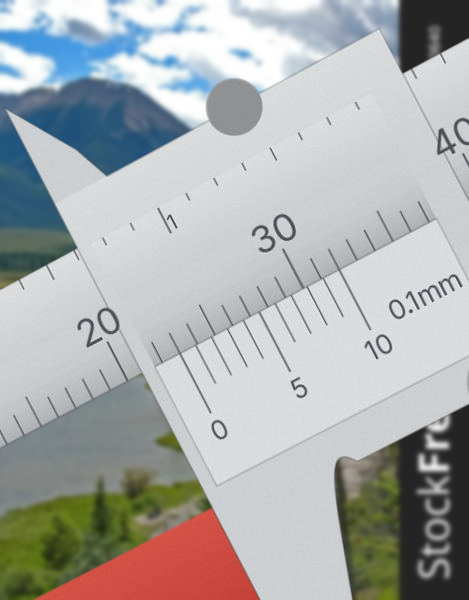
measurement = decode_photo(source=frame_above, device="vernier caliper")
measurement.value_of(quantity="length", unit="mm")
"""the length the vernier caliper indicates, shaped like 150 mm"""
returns 23.0 mm
